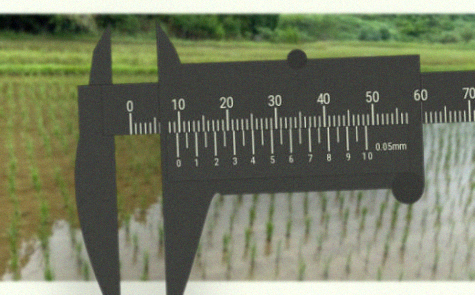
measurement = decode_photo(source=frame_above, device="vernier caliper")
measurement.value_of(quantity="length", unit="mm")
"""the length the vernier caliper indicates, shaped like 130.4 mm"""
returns 9.5 mm
